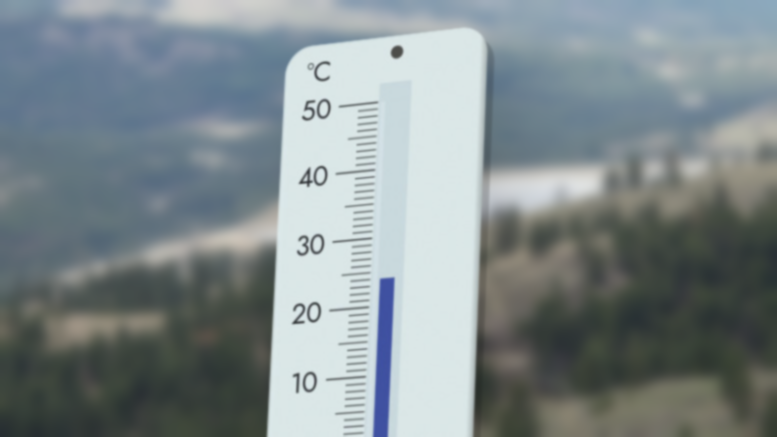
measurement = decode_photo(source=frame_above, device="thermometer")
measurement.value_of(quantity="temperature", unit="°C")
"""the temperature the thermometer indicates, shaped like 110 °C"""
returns 24 °C
